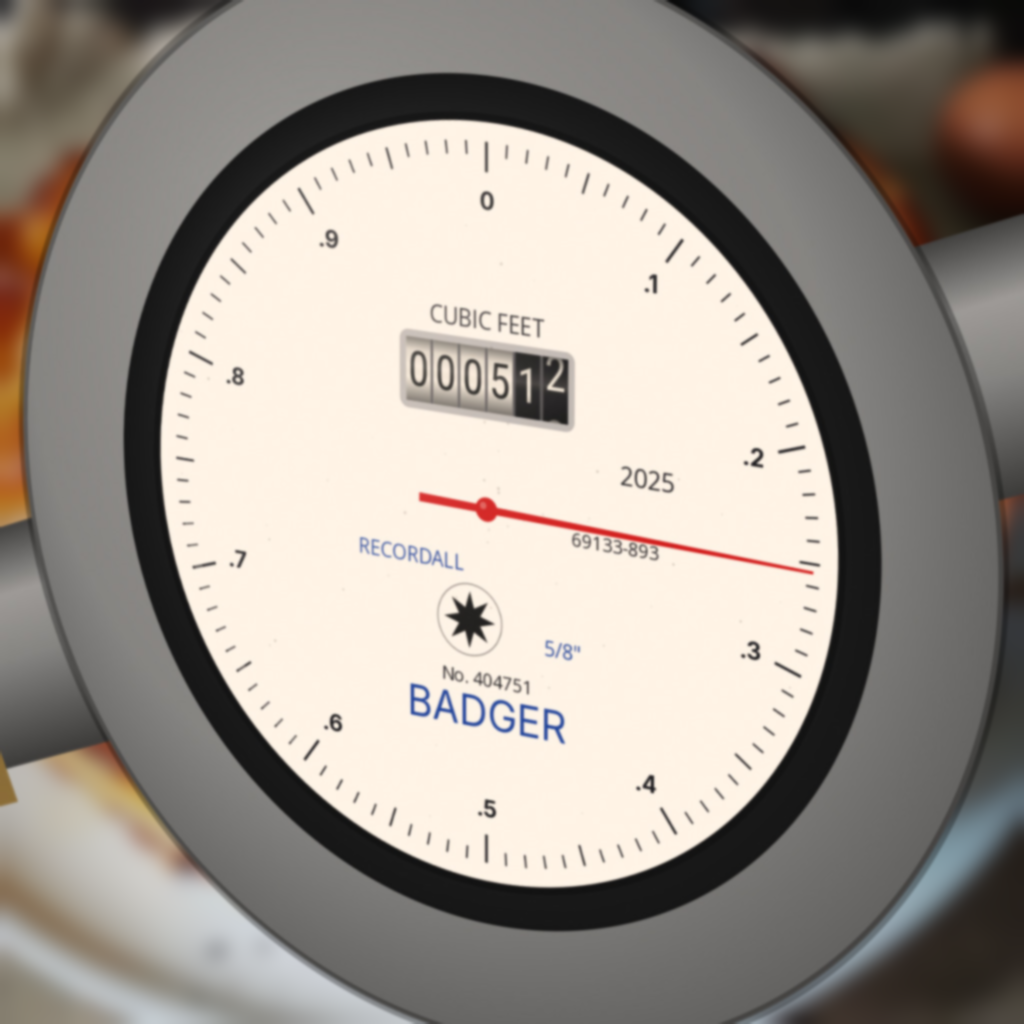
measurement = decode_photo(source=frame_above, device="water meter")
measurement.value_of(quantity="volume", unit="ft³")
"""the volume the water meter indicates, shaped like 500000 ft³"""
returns 512.25 ft³
